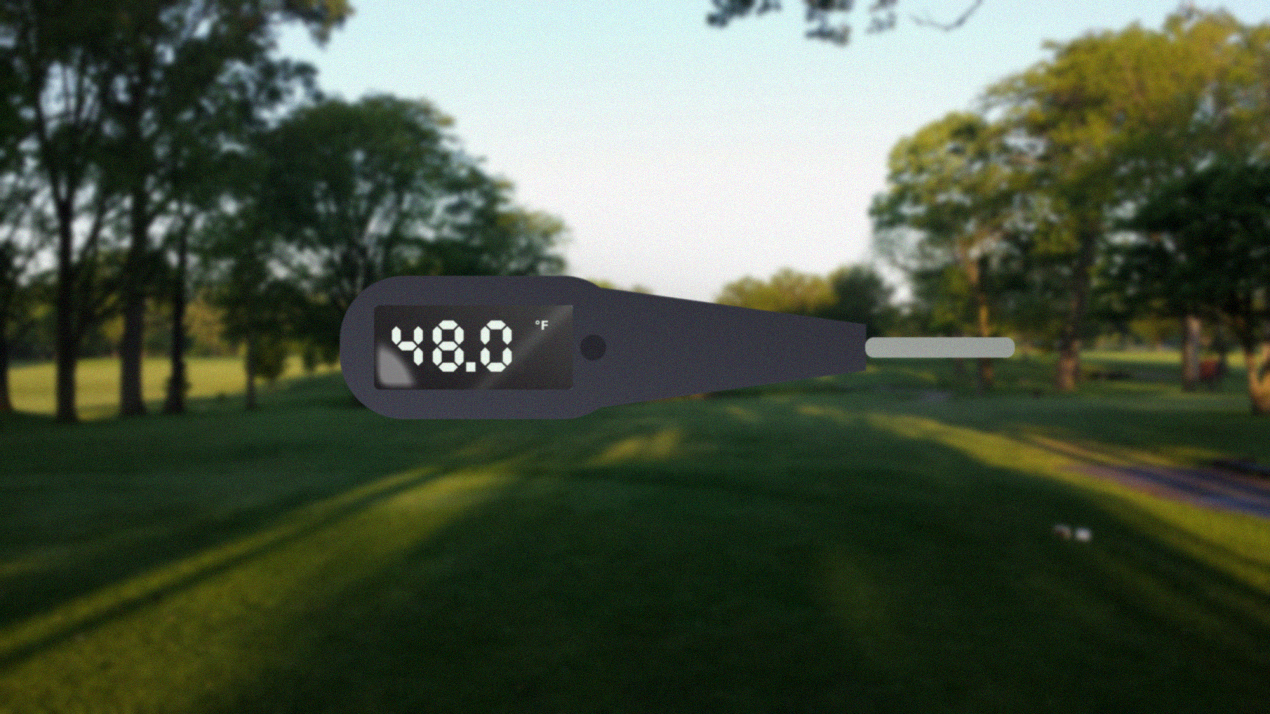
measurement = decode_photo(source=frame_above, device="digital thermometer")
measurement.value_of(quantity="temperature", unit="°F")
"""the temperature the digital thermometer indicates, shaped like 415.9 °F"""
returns 48.0 °F
